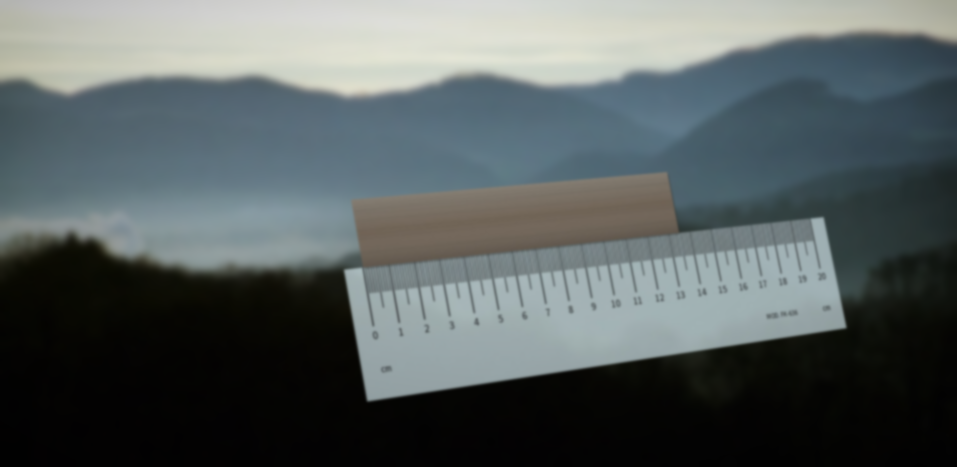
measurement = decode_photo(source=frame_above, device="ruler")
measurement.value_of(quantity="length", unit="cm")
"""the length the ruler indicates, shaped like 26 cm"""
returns 13.5 cm
